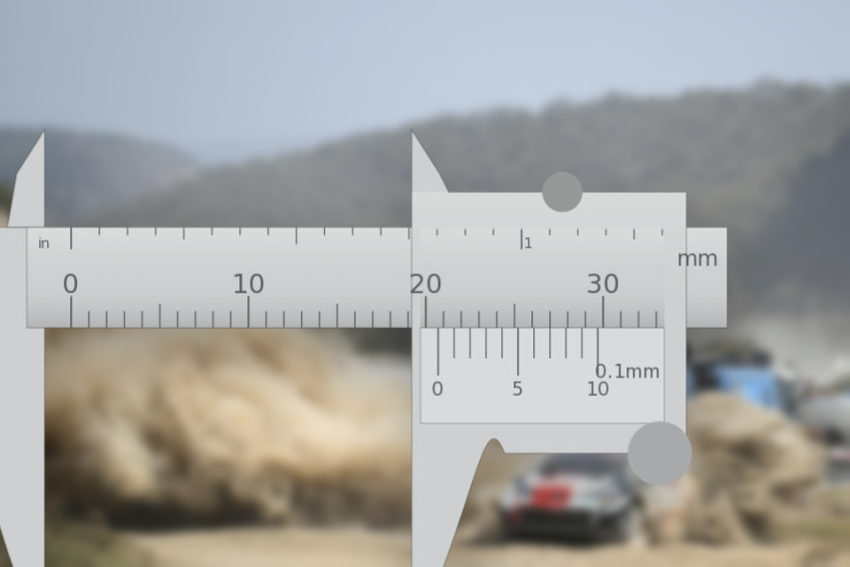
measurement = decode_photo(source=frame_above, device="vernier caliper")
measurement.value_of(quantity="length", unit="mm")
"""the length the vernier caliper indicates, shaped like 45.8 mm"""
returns 20.7 mm
